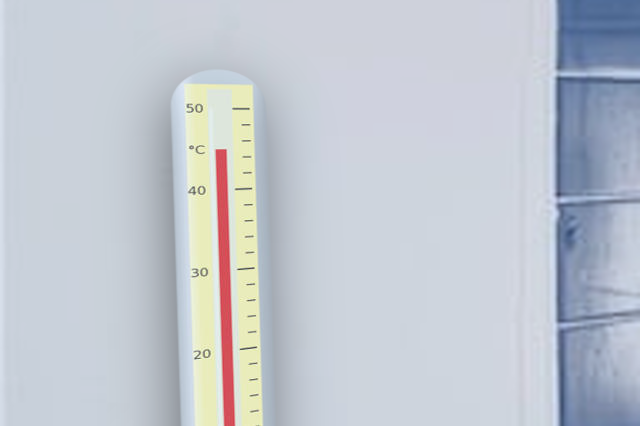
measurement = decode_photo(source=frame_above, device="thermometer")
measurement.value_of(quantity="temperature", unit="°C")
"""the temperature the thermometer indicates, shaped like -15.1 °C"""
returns 45 °C
